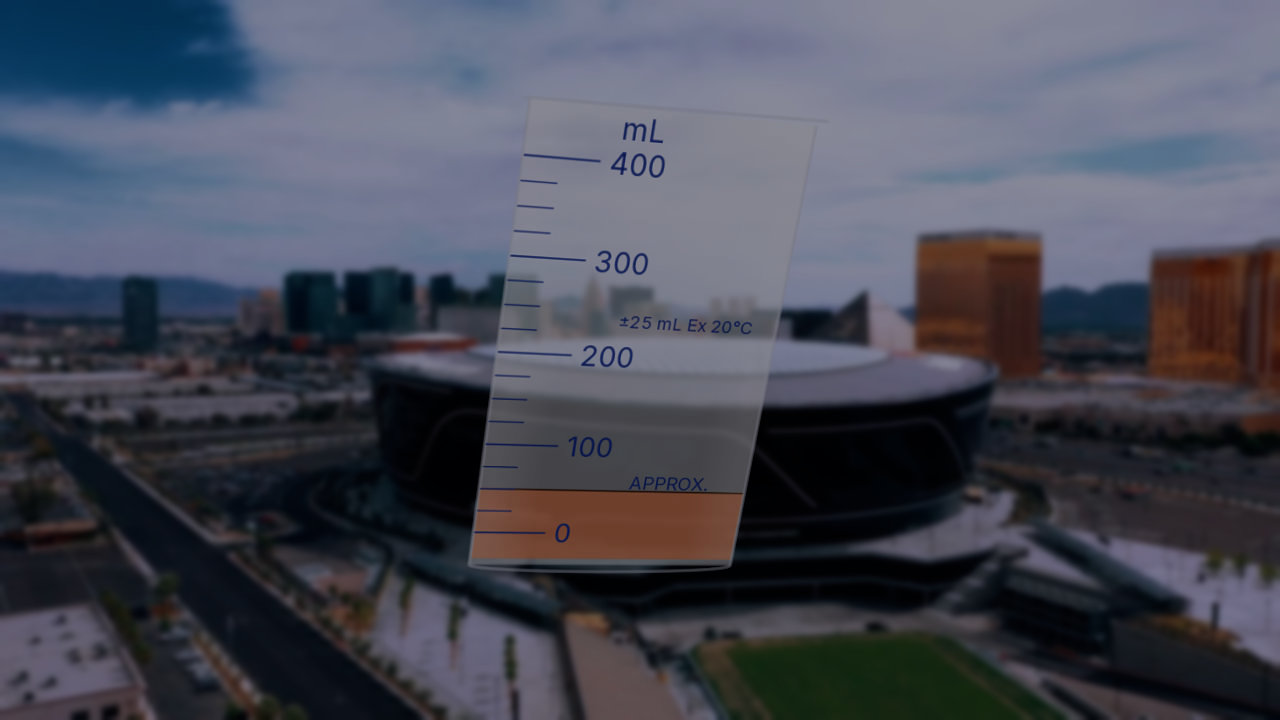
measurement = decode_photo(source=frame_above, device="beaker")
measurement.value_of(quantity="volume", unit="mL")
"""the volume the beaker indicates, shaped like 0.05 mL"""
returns 50 mL
